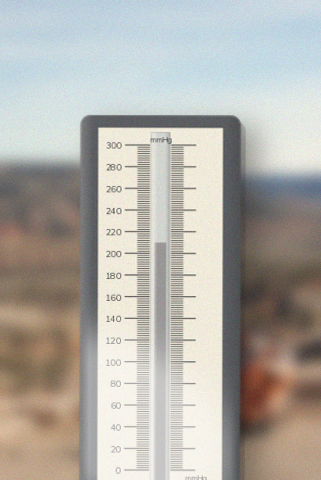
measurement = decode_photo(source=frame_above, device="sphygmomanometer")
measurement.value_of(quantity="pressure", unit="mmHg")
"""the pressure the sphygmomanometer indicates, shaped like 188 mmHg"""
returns 210 mmHg
